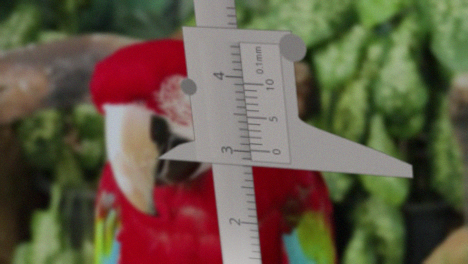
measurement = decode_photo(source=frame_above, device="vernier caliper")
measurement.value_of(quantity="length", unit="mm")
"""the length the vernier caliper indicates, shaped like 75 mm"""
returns 30.2 mm
